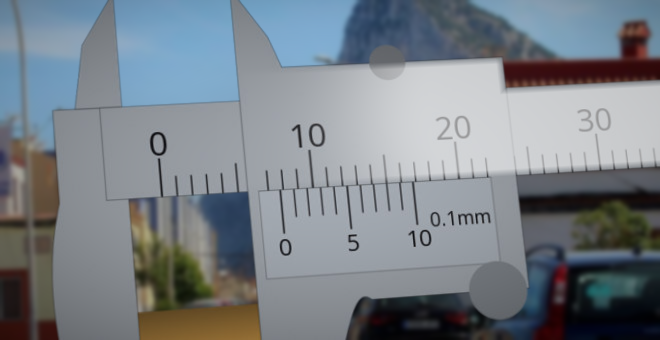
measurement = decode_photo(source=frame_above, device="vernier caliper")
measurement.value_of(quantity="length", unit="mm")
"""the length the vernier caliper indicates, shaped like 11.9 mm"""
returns 7.8 mm
